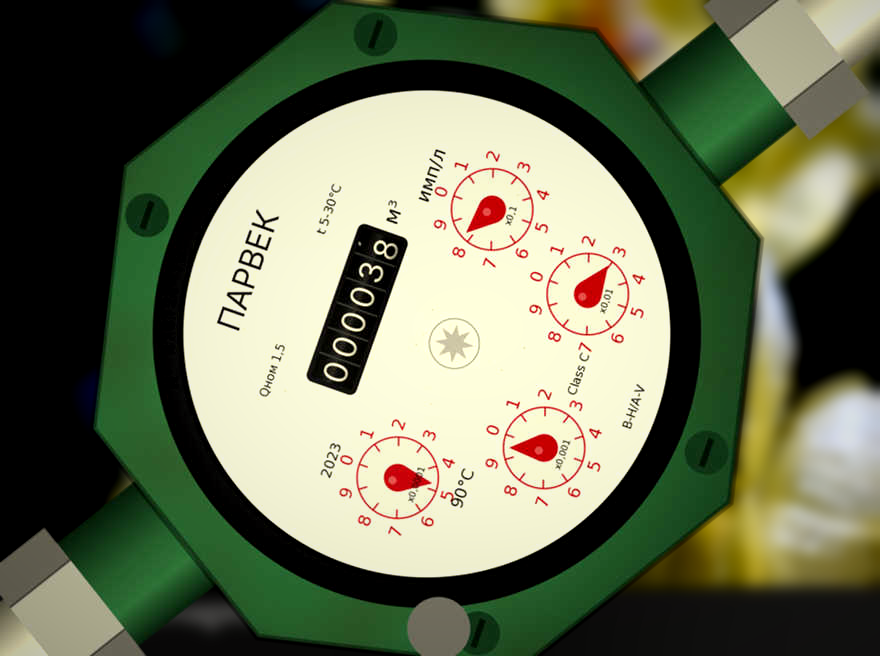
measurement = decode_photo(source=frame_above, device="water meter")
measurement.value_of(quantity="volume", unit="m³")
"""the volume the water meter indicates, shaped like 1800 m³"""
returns 37.8294 m³
